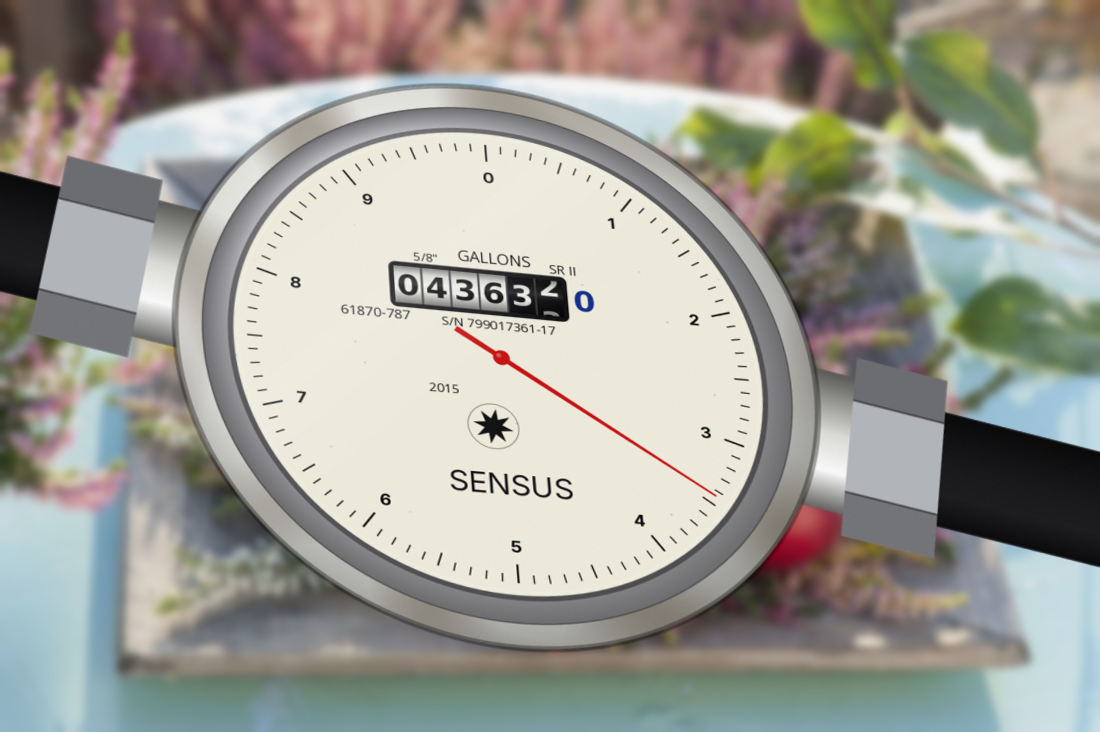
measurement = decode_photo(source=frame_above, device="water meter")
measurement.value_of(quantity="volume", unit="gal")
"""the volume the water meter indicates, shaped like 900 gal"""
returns 436323.4 gal
